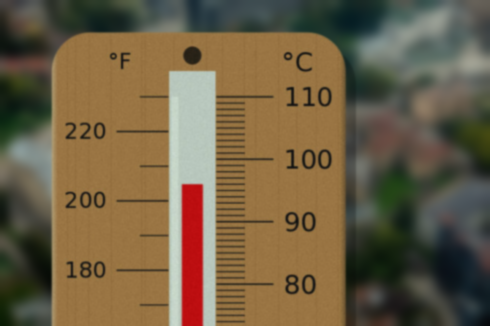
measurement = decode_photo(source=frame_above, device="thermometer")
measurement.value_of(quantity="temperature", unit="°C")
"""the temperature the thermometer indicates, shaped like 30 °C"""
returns 96 °C
